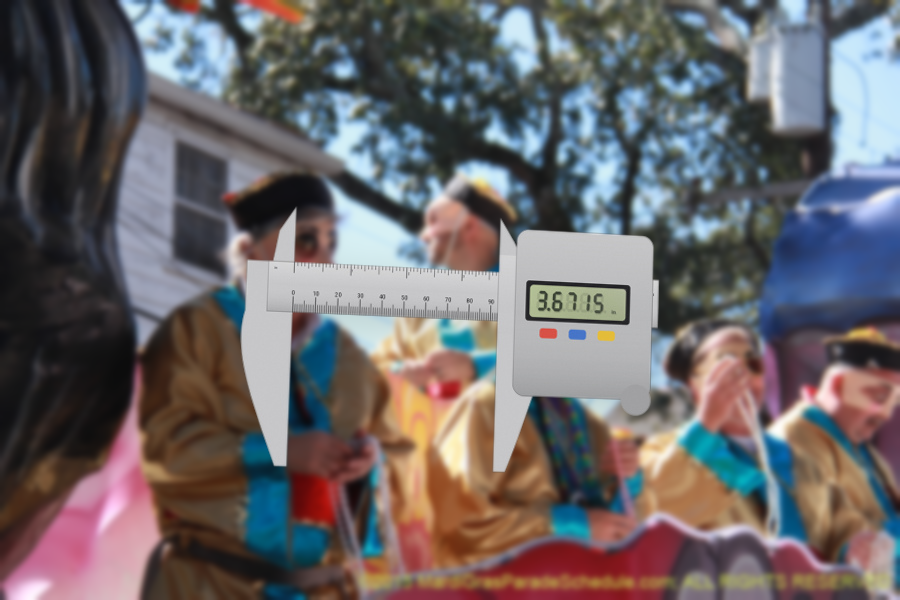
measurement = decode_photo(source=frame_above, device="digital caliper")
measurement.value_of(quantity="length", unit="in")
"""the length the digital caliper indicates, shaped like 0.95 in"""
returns 3.6715 in
